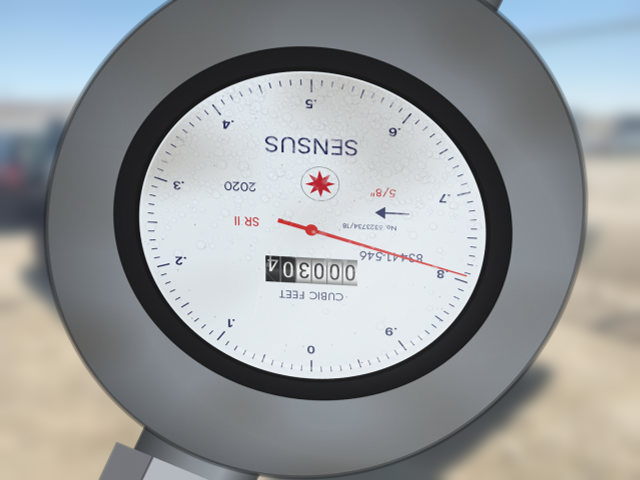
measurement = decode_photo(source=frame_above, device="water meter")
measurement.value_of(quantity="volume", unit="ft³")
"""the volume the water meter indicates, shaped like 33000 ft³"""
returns 303.79 ft³
